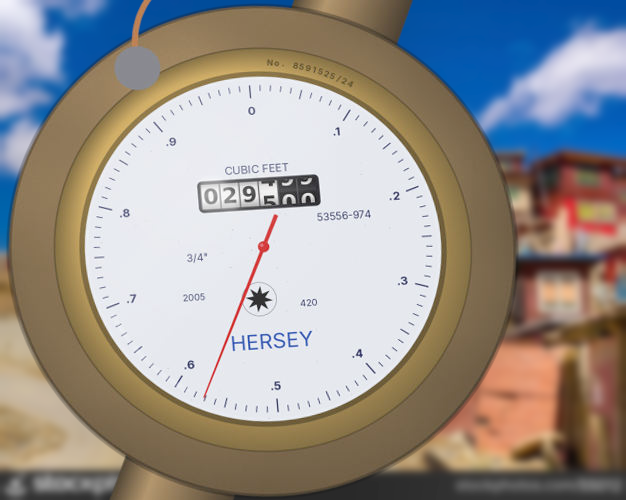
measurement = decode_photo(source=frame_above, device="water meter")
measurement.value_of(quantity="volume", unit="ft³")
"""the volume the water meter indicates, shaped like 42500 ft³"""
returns 29499.57 ft³
